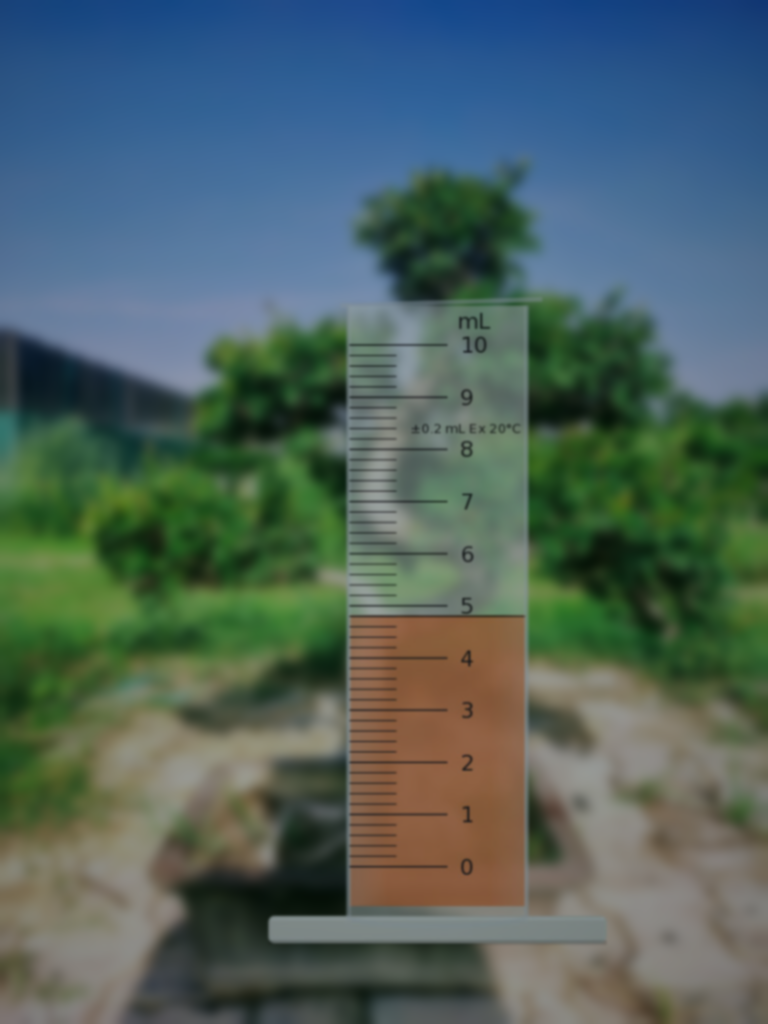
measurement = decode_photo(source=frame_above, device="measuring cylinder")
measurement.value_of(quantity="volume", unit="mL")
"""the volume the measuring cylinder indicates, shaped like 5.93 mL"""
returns 4.8 mL
